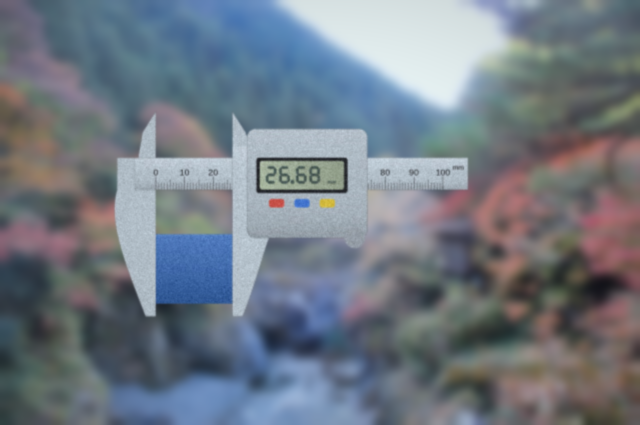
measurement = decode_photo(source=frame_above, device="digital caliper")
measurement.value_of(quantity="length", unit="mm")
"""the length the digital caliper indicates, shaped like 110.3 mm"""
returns 26.68 mm
